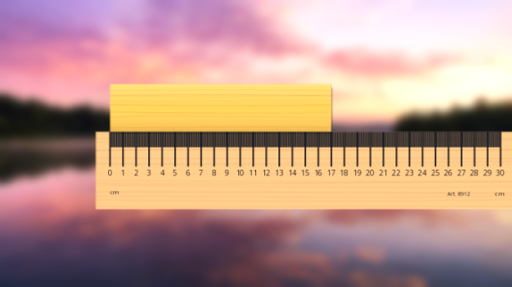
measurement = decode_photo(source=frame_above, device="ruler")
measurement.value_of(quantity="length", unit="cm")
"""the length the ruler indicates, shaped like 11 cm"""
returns 17 cm
